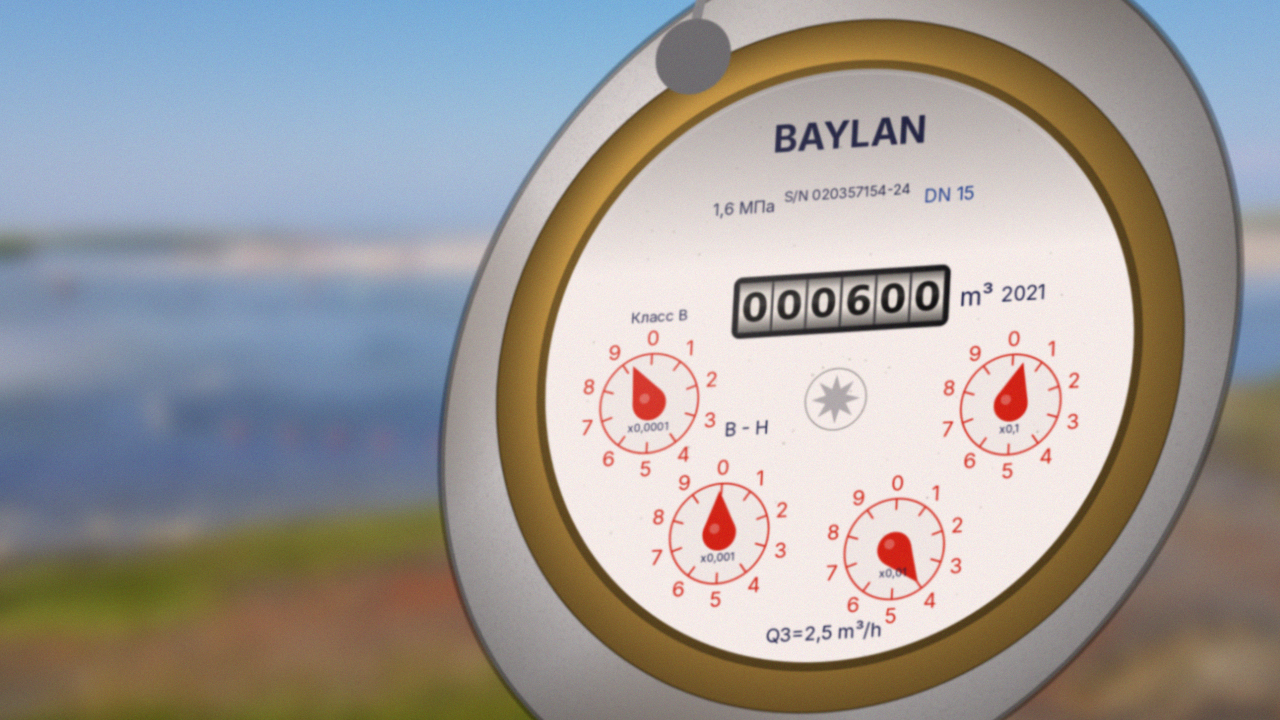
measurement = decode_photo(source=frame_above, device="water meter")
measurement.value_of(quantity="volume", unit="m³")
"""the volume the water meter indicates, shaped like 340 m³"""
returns 600.0399 m³
